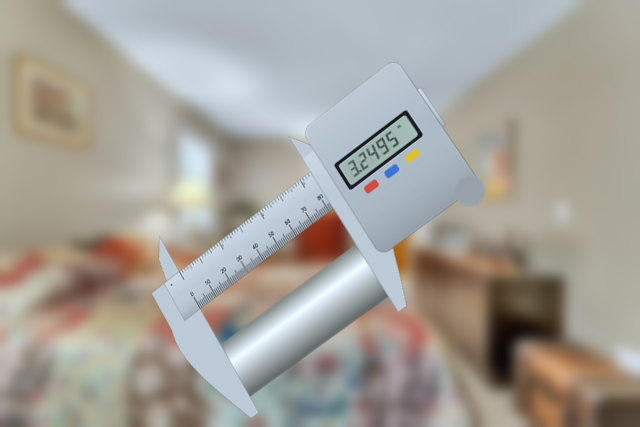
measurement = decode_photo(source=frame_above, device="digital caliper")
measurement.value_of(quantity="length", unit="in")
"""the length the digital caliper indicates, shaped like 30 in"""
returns 3.2495 in
